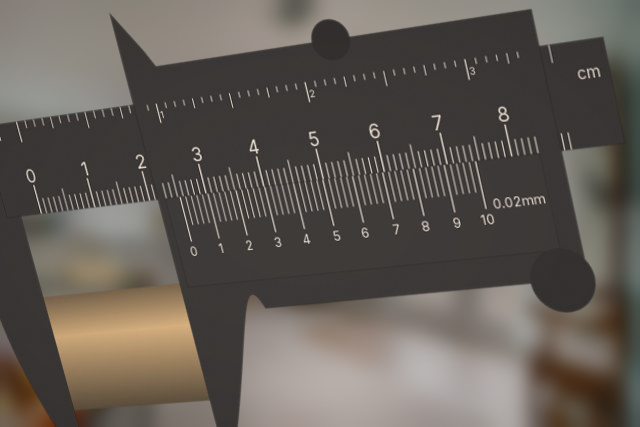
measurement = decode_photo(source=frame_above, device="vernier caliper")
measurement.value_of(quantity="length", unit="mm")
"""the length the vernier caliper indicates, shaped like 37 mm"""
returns 25.4 mm
